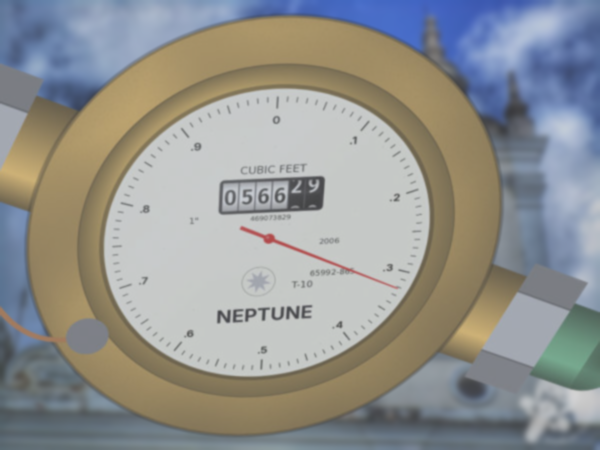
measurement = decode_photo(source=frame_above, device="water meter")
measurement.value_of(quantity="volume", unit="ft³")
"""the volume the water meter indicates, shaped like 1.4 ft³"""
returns 56629.32 ft³
